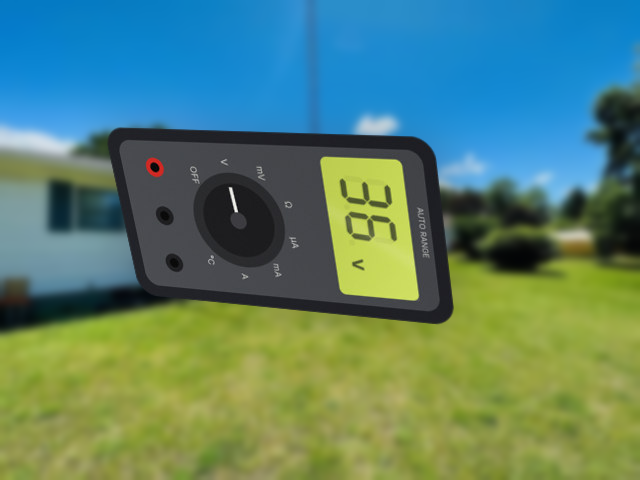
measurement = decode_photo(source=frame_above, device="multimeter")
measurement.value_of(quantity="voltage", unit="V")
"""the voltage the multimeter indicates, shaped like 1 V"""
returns 36 V
